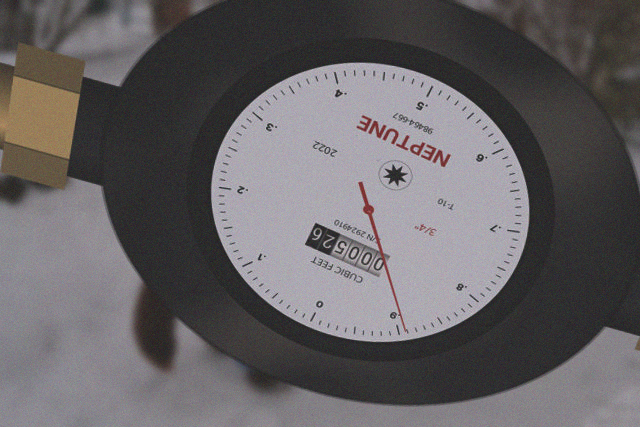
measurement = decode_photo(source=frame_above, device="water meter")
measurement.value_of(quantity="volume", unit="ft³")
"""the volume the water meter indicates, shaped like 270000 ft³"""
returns 525.89 ft³
